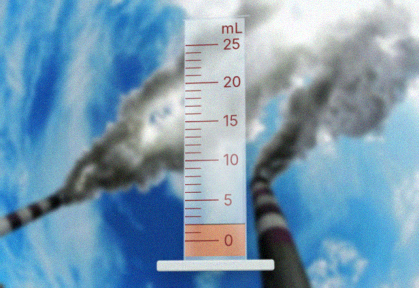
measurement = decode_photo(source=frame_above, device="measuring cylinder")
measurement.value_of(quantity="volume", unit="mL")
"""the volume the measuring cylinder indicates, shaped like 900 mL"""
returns 2 mL
